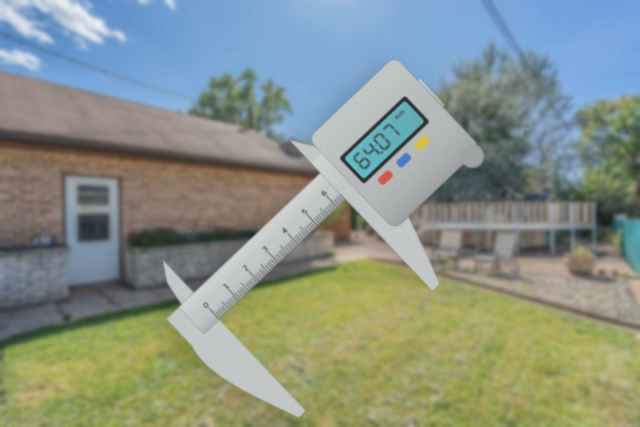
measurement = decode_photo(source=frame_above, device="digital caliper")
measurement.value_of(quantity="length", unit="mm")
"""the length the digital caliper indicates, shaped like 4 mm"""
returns 64.07 mm
